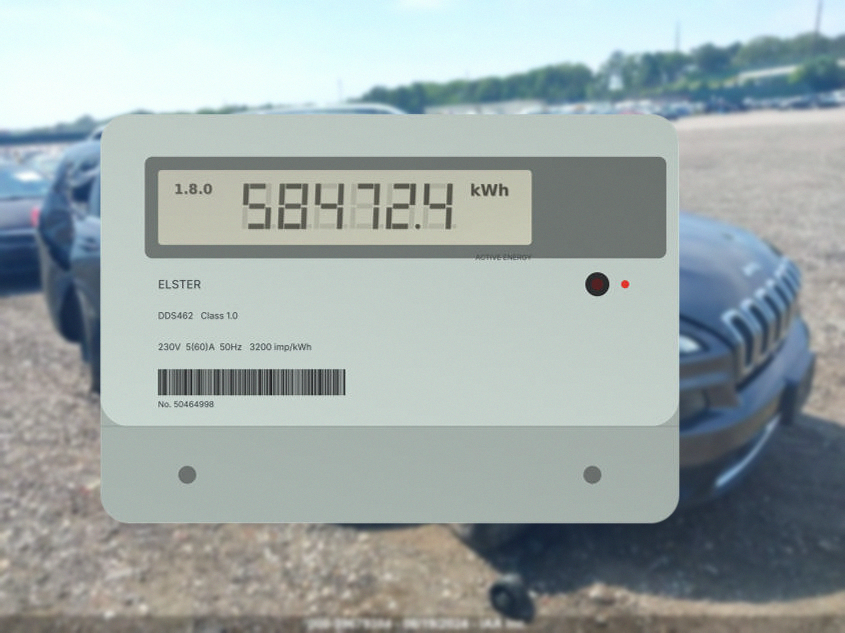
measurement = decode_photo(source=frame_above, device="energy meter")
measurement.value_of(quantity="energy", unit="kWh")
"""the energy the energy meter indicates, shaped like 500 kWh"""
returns 58472.4 kWh
